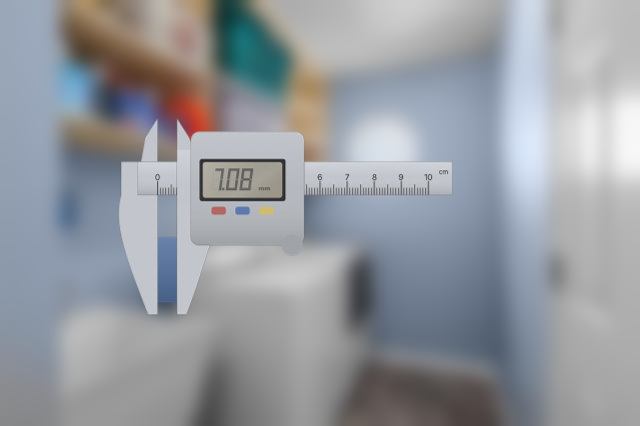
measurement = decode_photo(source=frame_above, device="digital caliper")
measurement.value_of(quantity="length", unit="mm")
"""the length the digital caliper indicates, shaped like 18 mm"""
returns 7.08 mm
